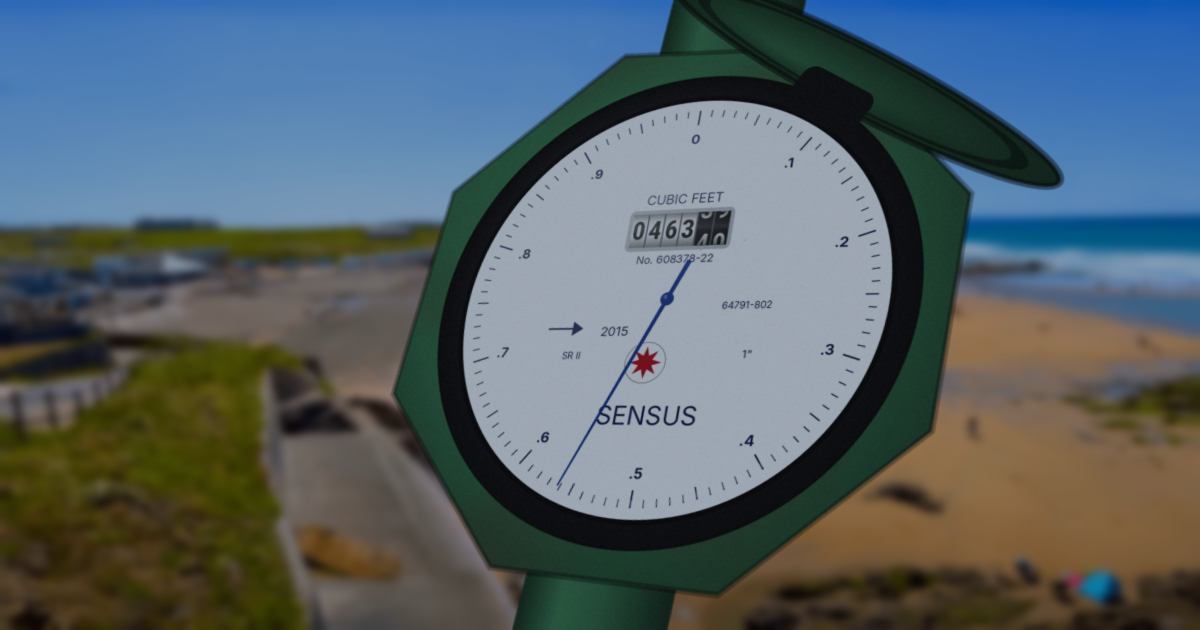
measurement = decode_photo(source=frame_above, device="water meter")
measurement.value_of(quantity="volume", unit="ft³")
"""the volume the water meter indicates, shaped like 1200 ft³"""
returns 46339.56 ft³
